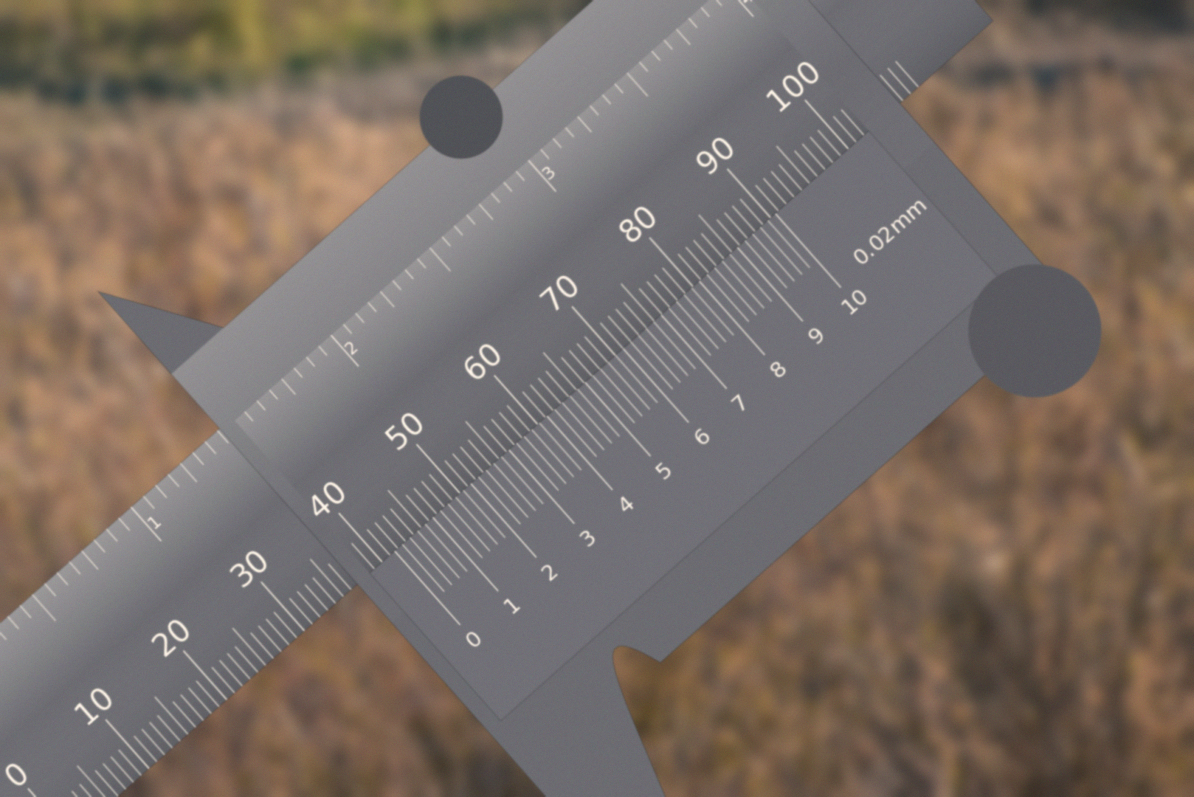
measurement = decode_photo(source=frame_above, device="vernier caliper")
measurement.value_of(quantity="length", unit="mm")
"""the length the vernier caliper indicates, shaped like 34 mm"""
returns 41.6 mm
